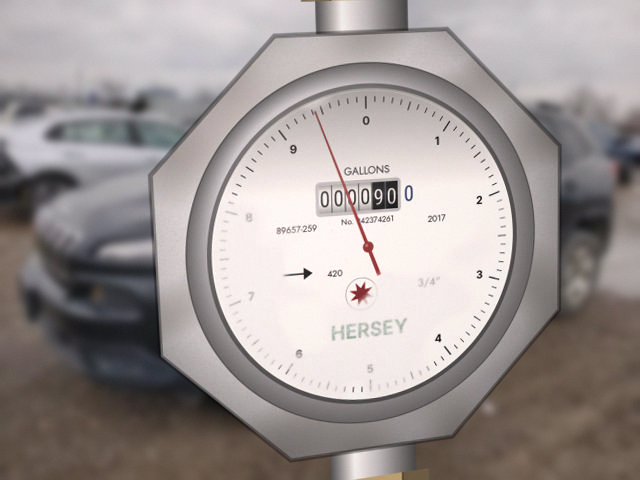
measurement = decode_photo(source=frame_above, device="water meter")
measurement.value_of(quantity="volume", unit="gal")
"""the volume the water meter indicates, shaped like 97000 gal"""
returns 899.4 gal
